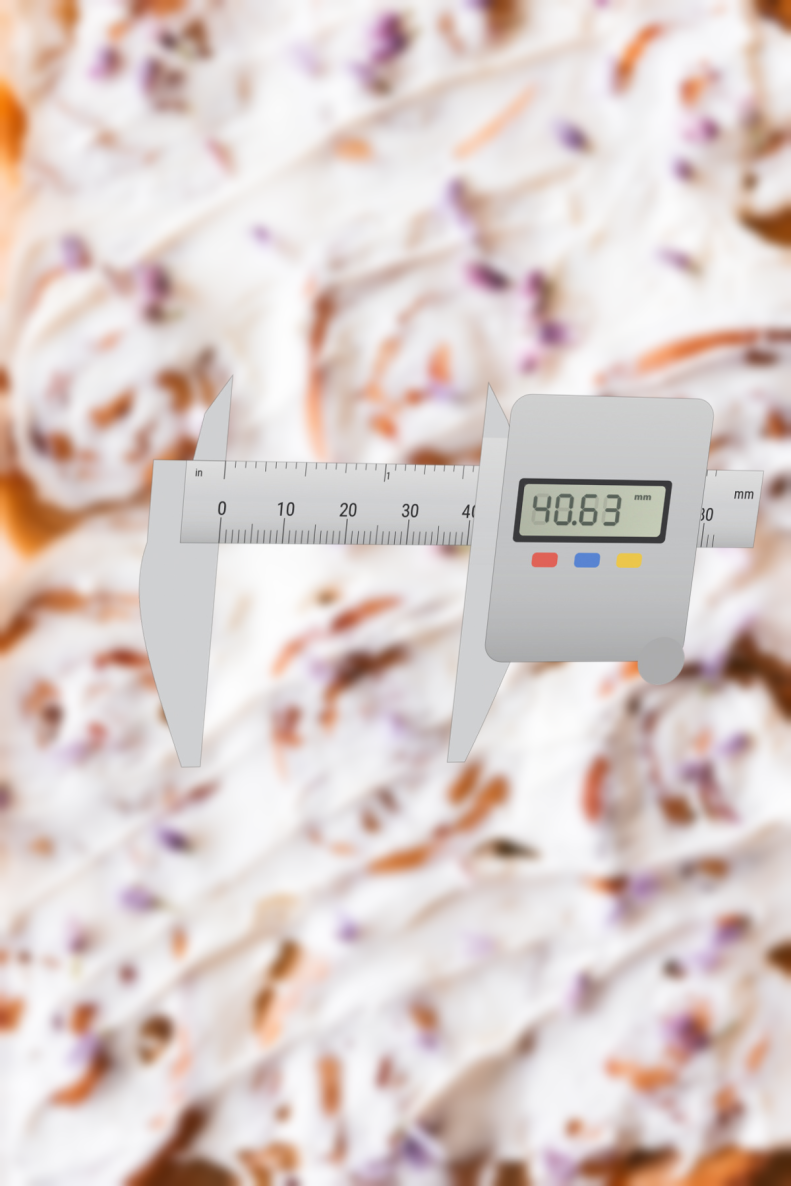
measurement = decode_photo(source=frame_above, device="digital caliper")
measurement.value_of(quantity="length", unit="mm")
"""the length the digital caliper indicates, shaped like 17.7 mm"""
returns 40.63 mm
